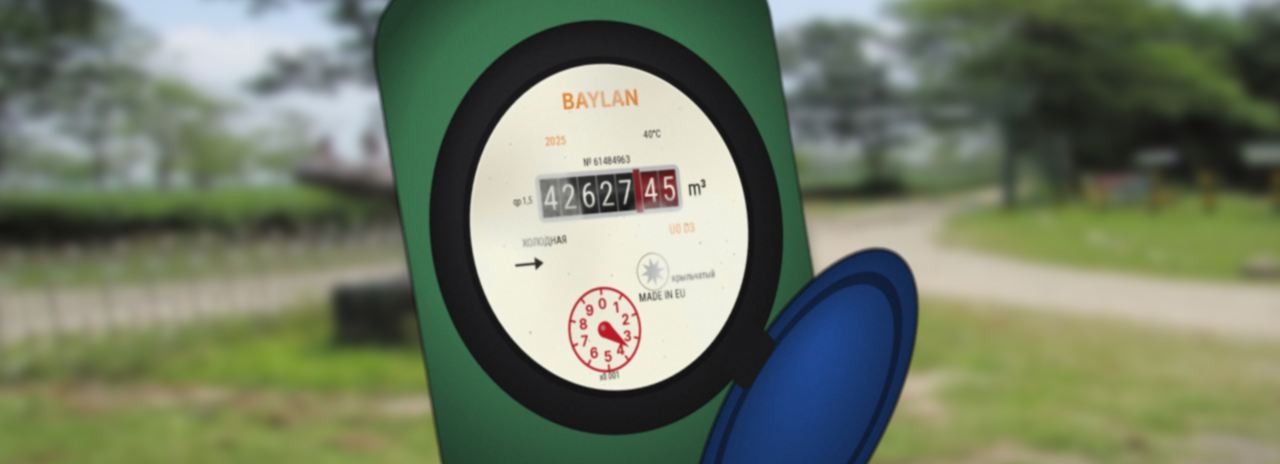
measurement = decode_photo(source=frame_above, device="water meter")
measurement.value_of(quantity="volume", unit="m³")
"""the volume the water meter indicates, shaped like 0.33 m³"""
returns 42627.453 m³
